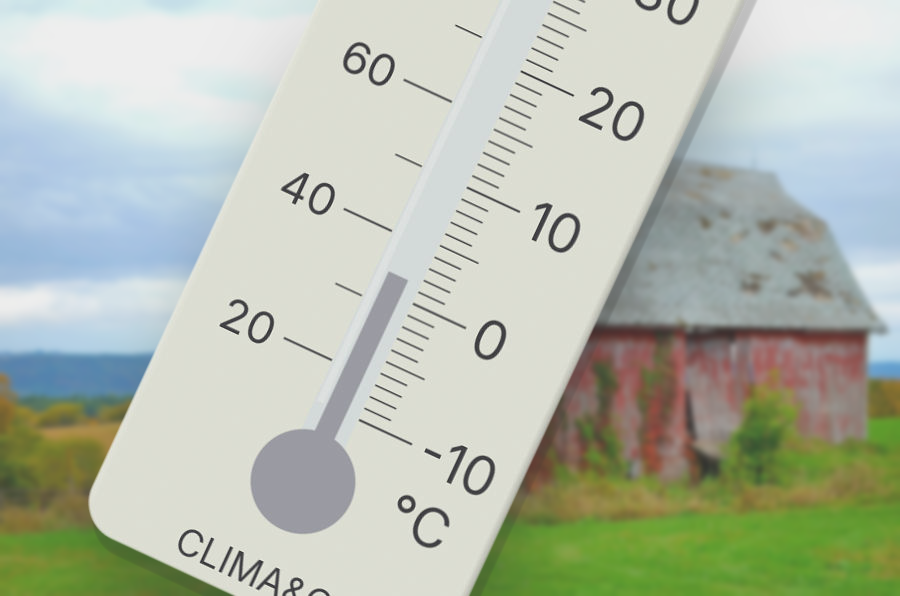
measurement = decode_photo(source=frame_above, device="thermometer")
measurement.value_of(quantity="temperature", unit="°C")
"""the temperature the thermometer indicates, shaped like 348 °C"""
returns 1.5 °C
